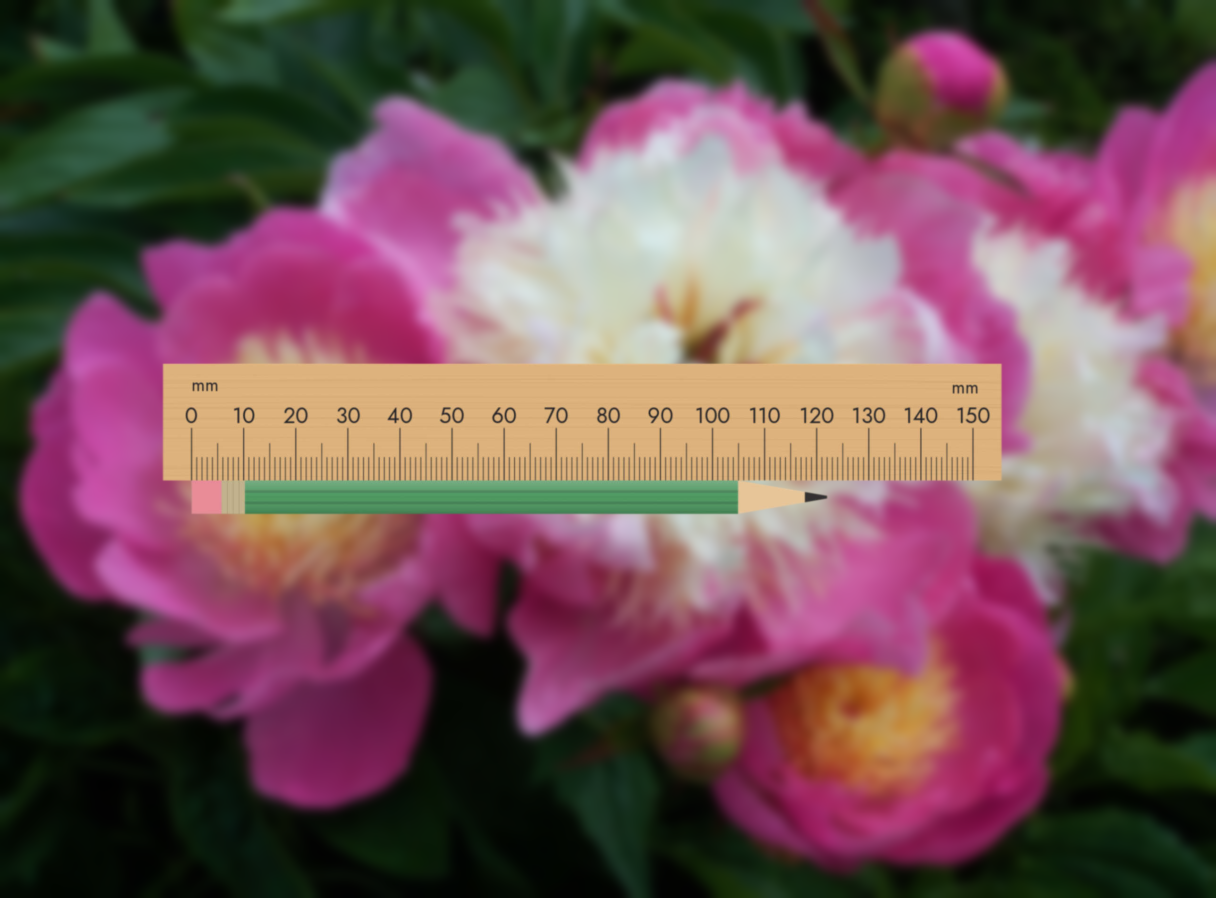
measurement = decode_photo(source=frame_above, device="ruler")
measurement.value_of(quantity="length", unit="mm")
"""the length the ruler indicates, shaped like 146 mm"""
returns 122 mm
